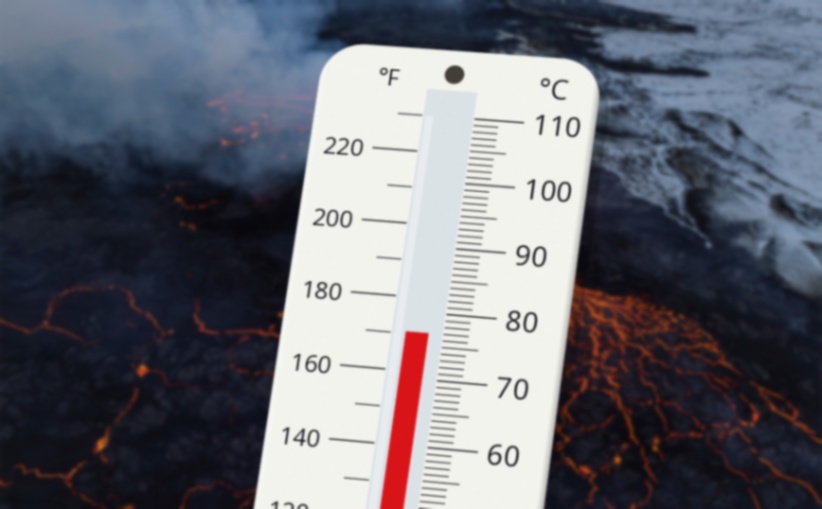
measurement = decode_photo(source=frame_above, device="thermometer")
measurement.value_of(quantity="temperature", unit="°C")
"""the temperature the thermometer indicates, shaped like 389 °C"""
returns 77 °C
